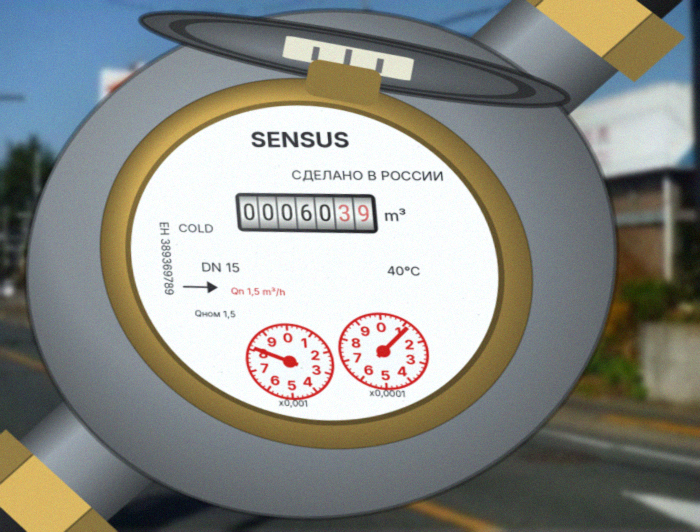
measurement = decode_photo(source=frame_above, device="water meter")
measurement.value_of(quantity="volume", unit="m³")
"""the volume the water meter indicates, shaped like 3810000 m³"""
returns 60.3981 m³
